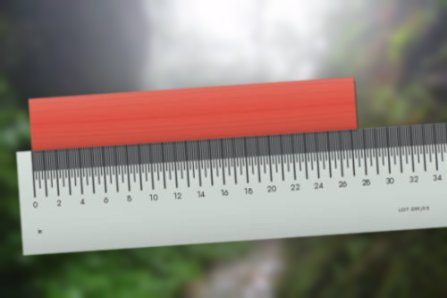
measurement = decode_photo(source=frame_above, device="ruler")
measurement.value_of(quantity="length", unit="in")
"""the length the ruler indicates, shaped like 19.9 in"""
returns 27.5 in
